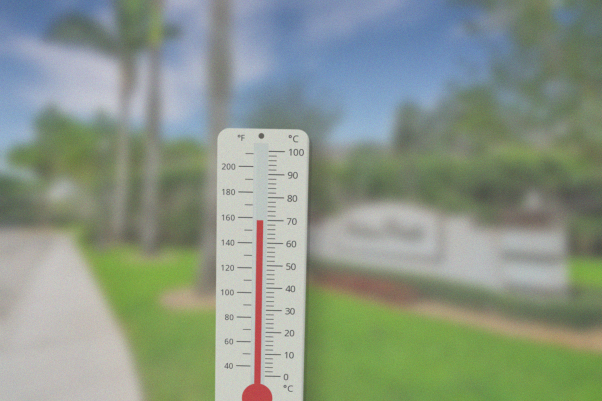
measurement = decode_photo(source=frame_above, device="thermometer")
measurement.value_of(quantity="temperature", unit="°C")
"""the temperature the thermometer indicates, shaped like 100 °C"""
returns 70 °C
